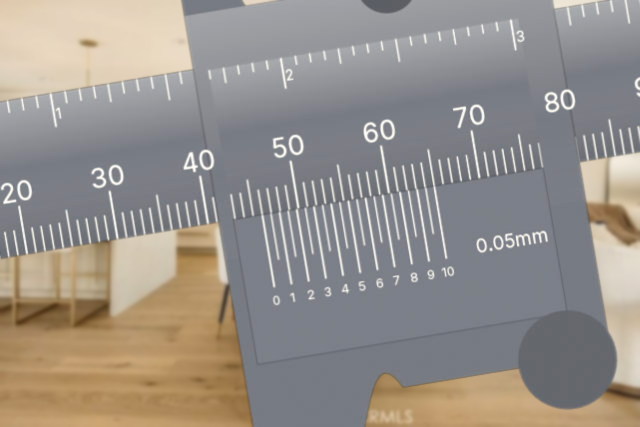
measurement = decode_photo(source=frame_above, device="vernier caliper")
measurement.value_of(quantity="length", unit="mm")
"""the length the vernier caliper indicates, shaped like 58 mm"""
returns 46.0 mm
